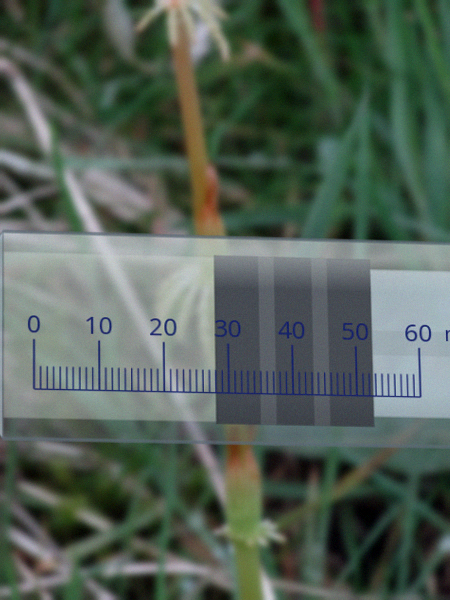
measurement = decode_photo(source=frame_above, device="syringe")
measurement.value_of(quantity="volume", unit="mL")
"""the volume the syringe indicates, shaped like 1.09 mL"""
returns 28 mL
